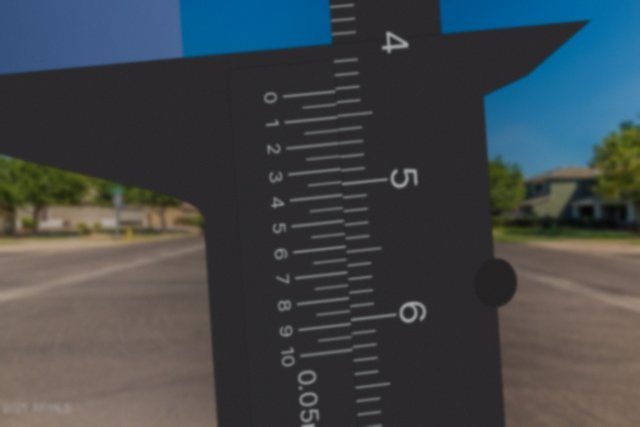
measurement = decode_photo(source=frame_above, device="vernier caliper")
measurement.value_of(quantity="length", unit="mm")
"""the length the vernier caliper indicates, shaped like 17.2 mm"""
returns 43.2 mm
